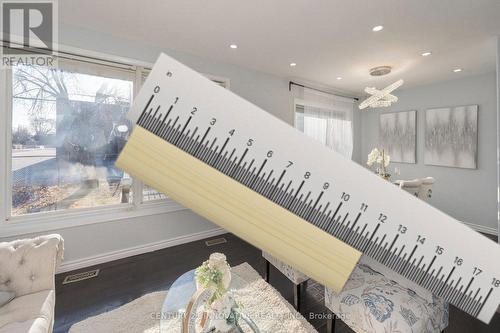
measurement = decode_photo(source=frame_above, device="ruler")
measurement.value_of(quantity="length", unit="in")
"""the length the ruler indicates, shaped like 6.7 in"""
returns 12 in
